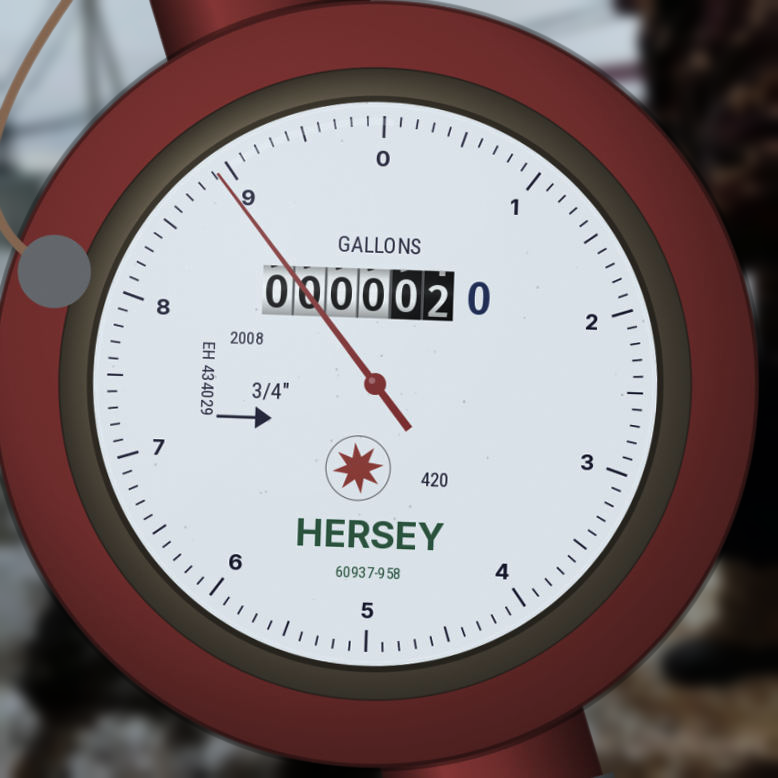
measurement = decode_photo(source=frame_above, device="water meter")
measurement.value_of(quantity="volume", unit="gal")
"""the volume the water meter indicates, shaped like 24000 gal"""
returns 18.9 gal
